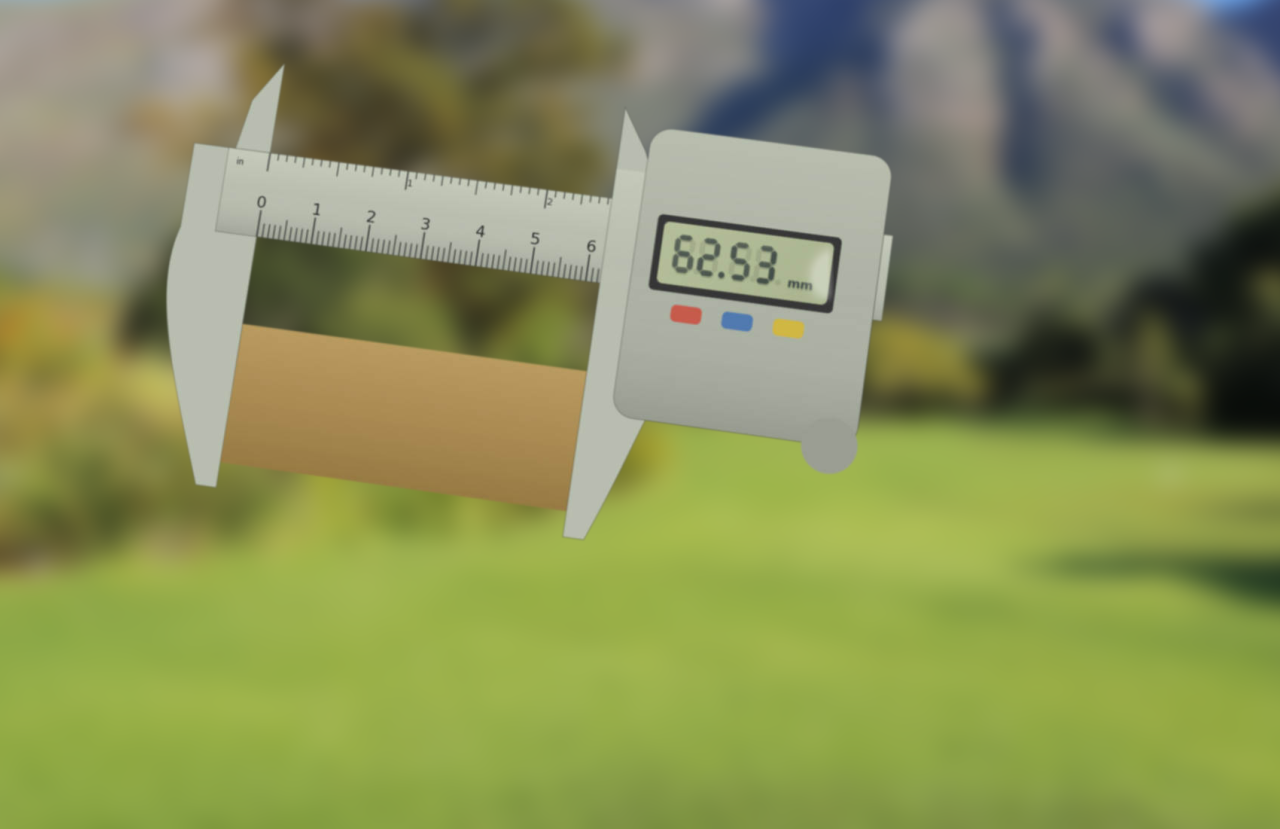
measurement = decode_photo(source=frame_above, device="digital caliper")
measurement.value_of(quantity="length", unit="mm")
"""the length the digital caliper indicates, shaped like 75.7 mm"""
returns 62.53 mm
